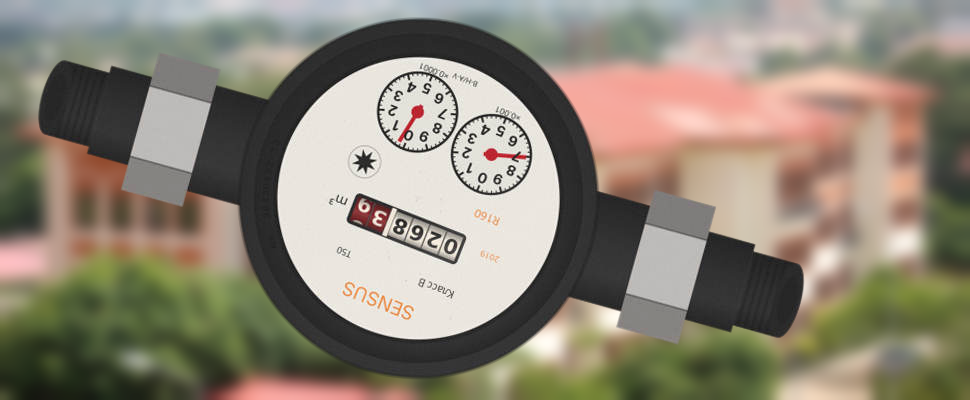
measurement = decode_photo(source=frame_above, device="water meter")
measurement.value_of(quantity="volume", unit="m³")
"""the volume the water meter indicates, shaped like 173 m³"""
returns 268.3870 m³
